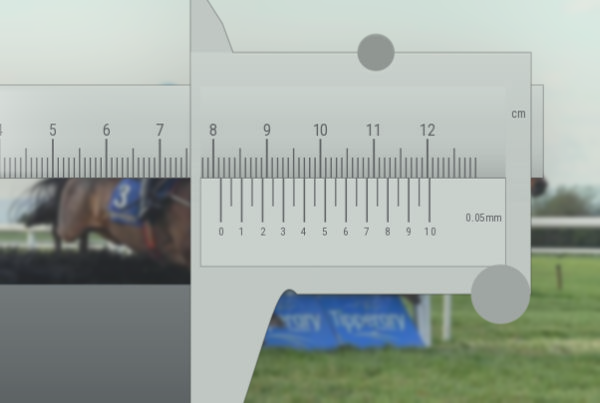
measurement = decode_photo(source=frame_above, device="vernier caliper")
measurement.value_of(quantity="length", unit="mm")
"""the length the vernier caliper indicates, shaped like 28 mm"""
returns 81.4 mm
